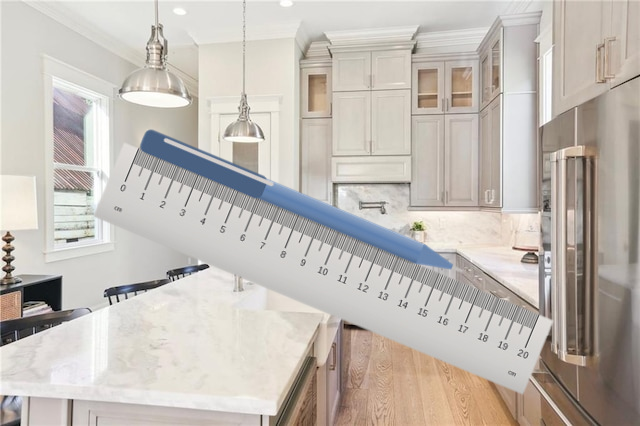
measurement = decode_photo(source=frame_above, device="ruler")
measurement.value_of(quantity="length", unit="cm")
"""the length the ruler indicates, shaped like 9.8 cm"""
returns 16 cm
